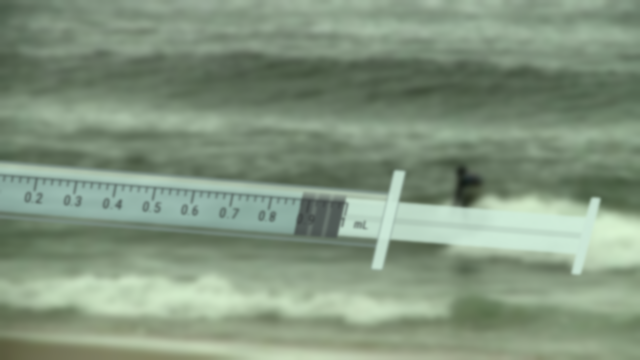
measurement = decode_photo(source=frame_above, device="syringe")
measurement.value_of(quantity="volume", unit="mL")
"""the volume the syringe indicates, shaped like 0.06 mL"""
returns 0.88 mL
